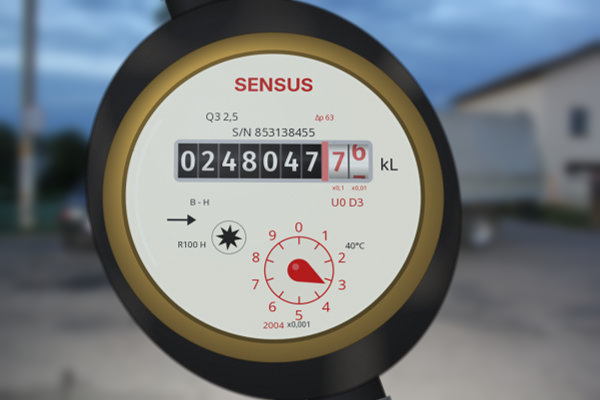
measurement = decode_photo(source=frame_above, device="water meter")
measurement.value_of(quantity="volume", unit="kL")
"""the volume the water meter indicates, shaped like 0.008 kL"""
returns 248047.763 kL
